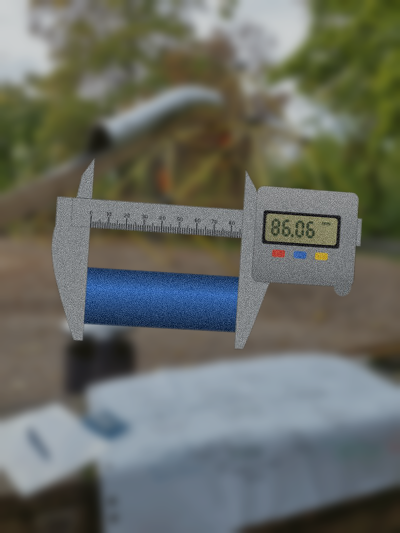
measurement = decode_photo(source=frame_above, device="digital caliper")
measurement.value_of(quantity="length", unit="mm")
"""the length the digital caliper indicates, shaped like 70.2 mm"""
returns 86.06 mm
